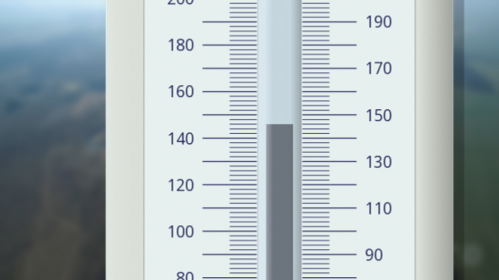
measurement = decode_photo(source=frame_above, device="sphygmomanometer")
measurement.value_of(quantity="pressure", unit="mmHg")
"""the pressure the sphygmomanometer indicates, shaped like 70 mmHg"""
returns 146 mmHg
